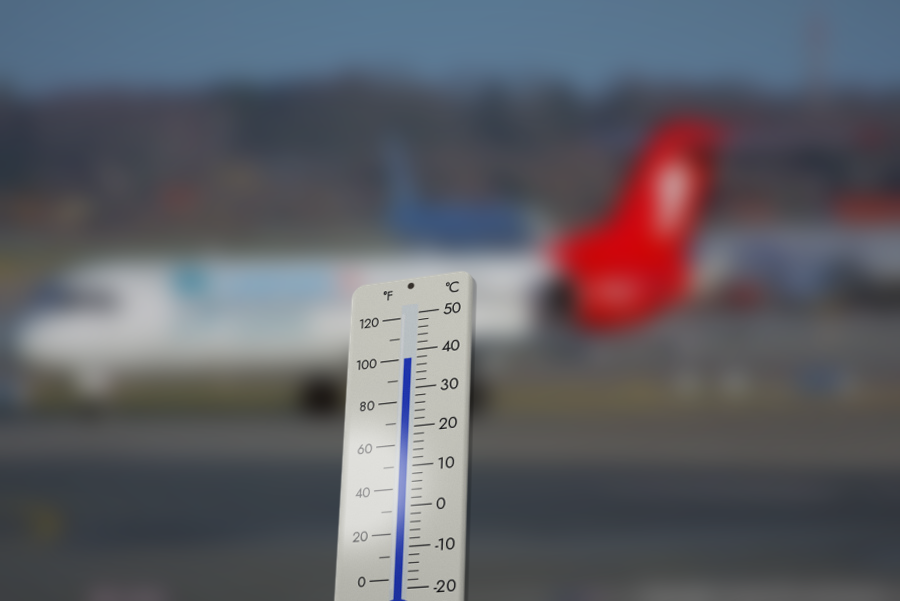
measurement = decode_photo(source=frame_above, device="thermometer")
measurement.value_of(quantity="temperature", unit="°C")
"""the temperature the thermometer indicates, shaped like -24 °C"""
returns 38 °C
